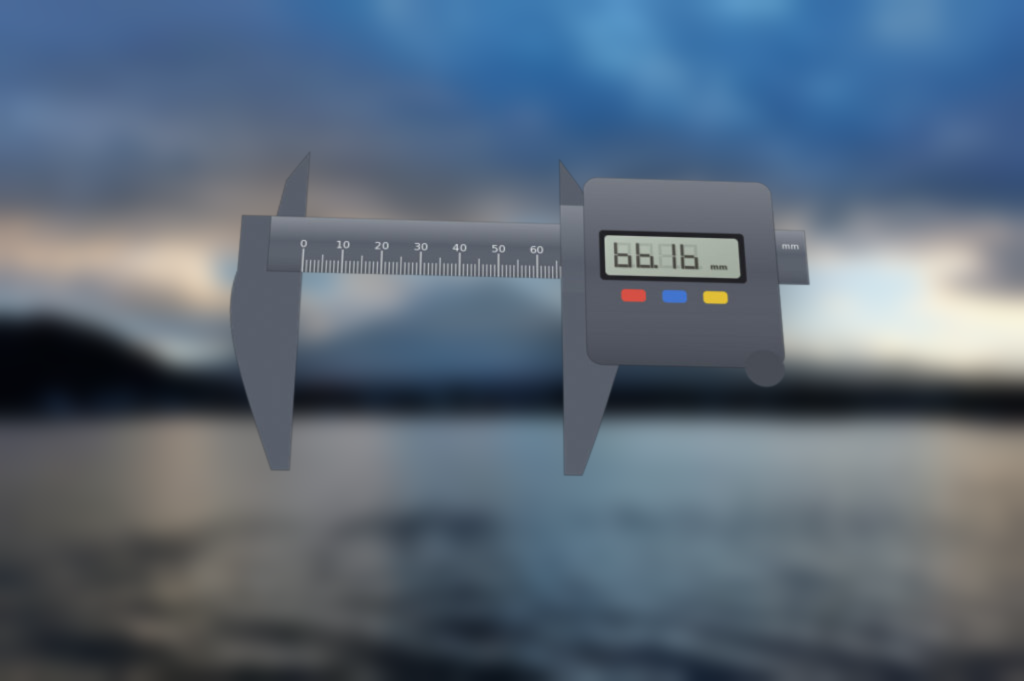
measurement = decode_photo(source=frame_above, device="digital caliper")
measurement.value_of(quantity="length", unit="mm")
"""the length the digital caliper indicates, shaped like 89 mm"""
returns 66.16 mm
